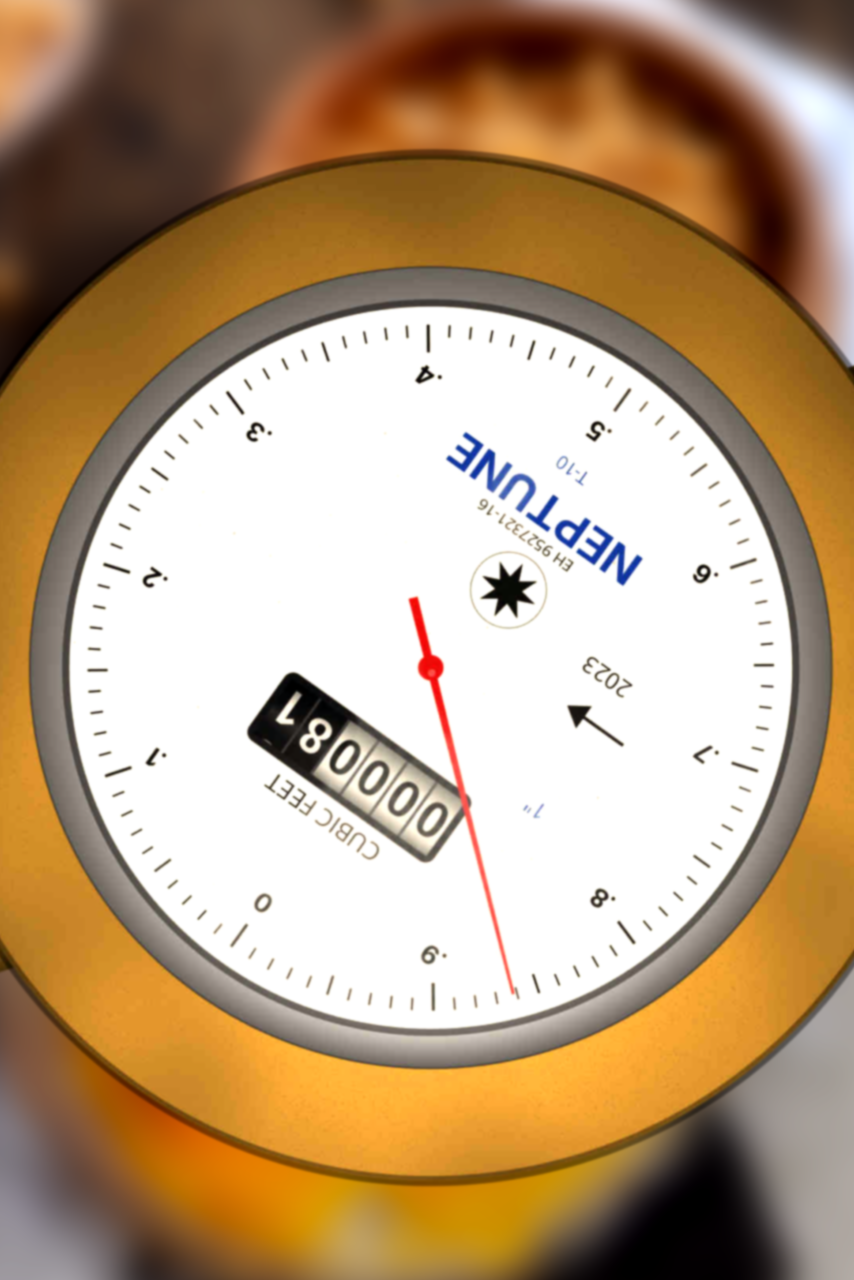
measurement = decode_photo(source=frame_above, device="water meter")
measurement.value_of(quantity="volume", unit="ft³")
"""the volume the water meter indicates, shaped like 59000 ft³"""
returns 80.86 ft³
